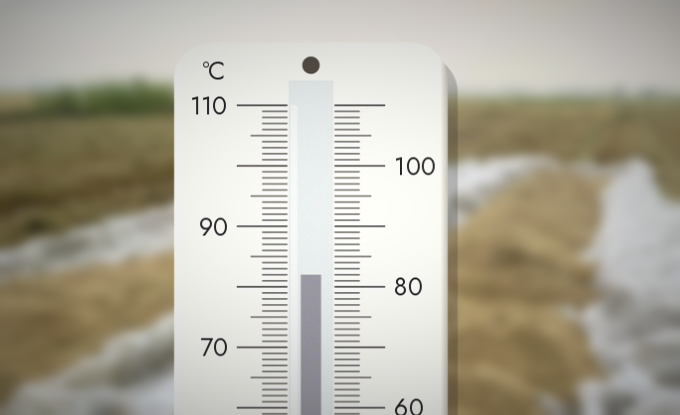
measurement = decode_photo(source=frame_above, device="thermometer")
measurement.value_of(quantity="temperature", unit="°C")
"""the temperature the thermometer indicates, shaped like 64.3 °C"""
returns 82 °C
